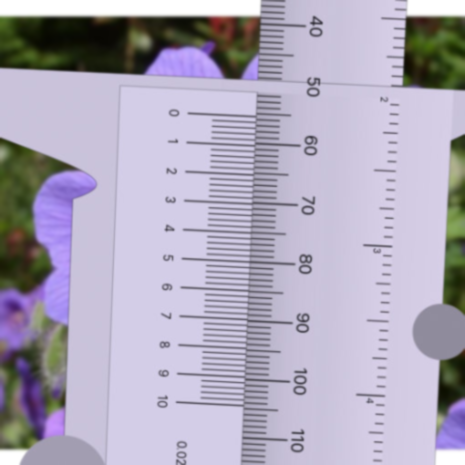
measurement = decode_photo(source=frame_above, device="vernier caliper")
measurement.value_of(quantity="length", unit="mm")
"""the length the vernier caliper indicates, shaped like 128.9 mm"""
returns 55.5 mm
